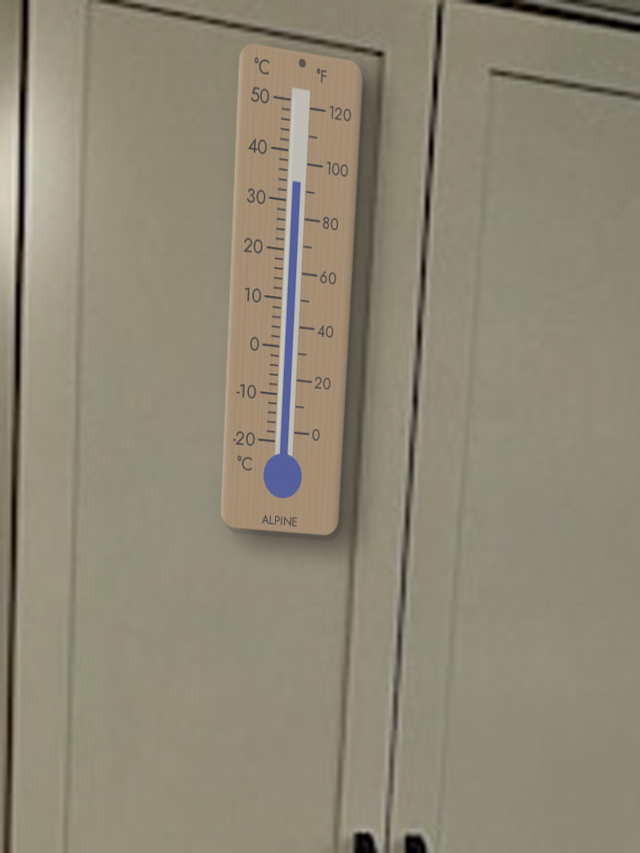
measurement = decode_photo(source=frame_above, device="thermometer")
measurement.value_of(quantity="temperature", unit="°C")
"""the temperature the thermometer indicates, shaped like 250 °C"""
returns 34 °C
